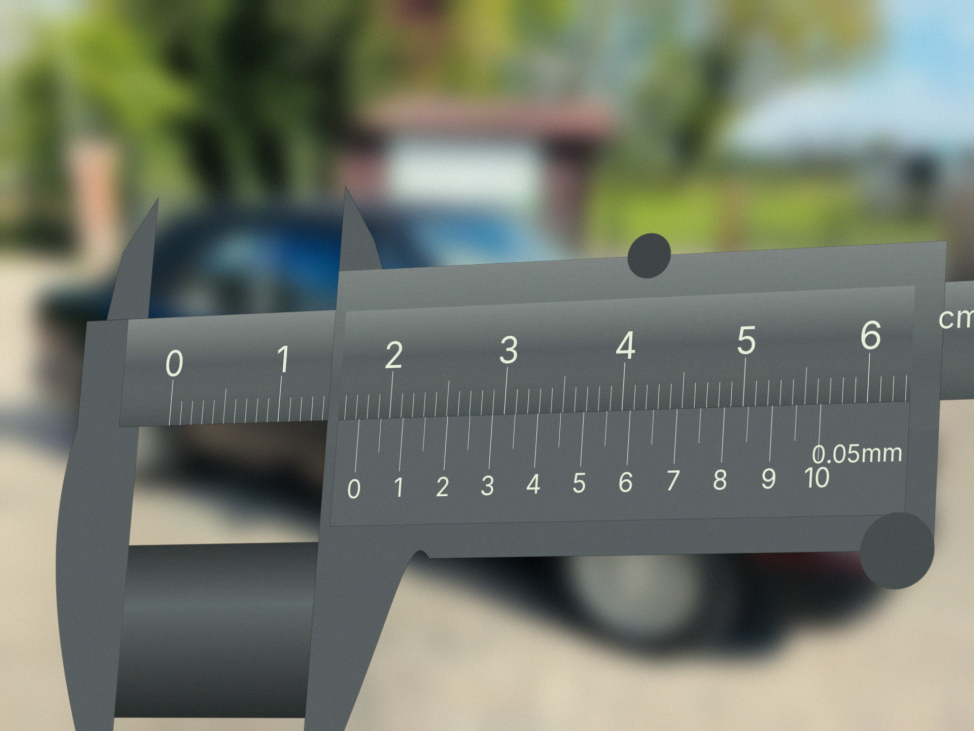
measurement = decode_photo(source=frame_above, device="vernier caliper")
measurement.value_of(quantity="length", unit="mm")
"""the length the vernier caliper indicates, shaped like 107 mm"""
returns 17.3 mm
